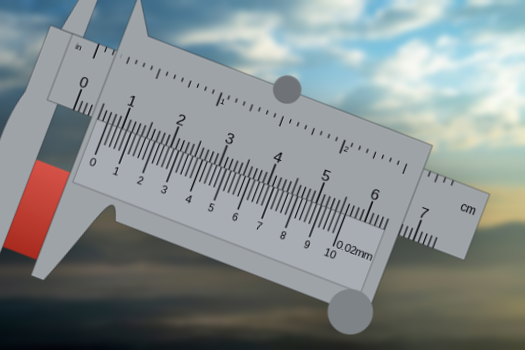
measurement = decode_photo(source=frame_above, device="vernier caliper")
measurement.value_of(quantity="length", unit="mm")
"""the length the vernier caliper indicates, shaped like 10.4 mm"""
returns 7.0 mm
